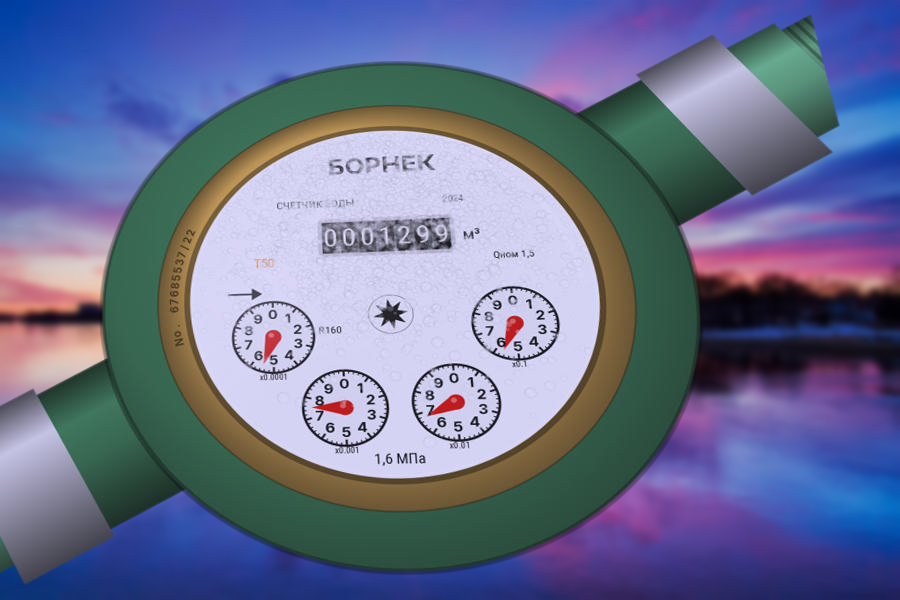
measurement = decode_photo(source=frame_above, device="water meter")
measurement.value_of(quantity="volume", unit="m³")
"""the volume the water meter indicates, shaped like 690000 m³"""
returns 1299.5675 m³
